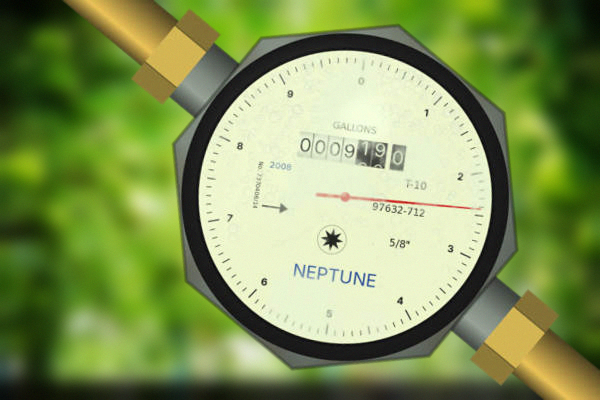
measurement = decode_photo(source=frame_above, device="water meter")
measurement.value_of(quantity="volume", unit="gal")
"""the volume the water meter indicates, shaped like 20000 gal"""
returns 9192.4 gal
